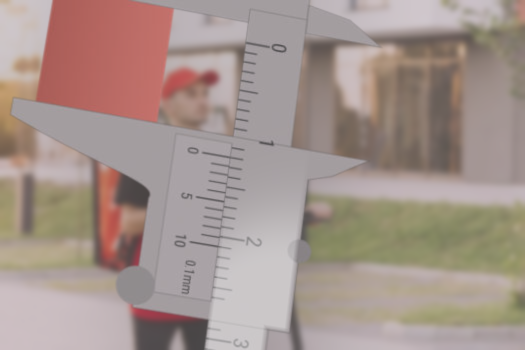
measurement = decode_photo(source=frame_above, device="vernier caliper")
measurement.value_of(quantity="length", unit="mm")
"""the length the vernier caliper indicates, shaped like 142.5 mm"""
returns 12.0 mm
